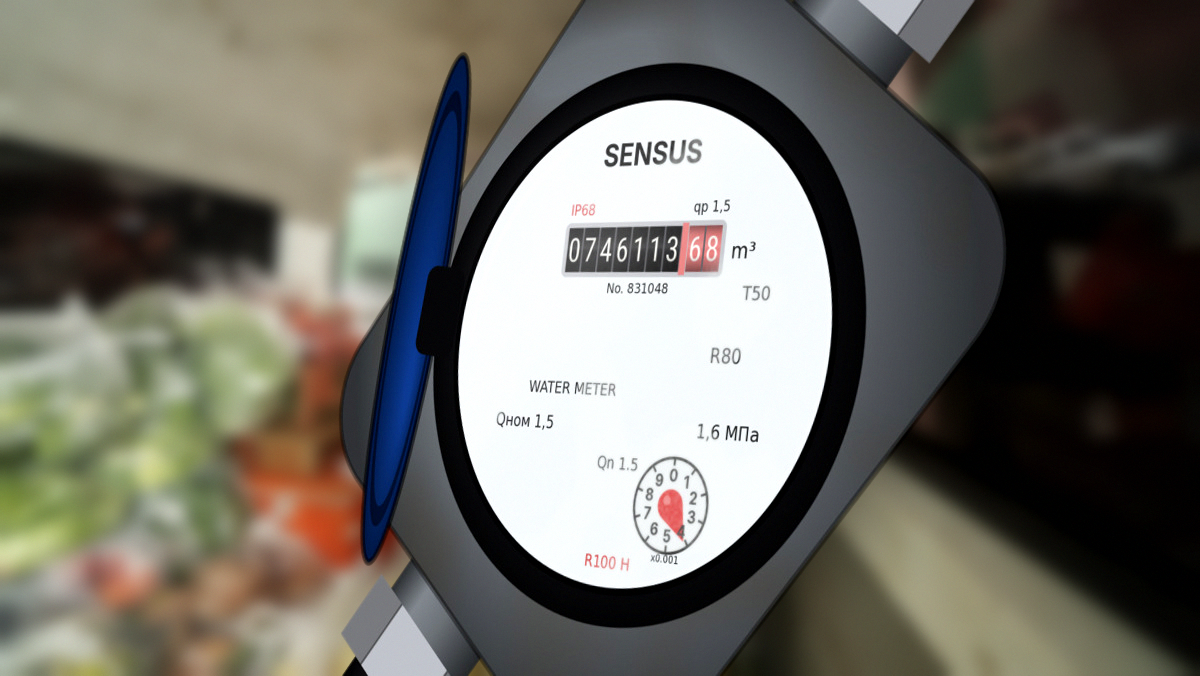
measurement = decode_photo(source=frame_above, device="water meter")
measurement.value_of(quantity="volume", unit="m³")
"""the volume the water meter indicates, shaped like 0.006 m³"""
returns 746113.684 m³
